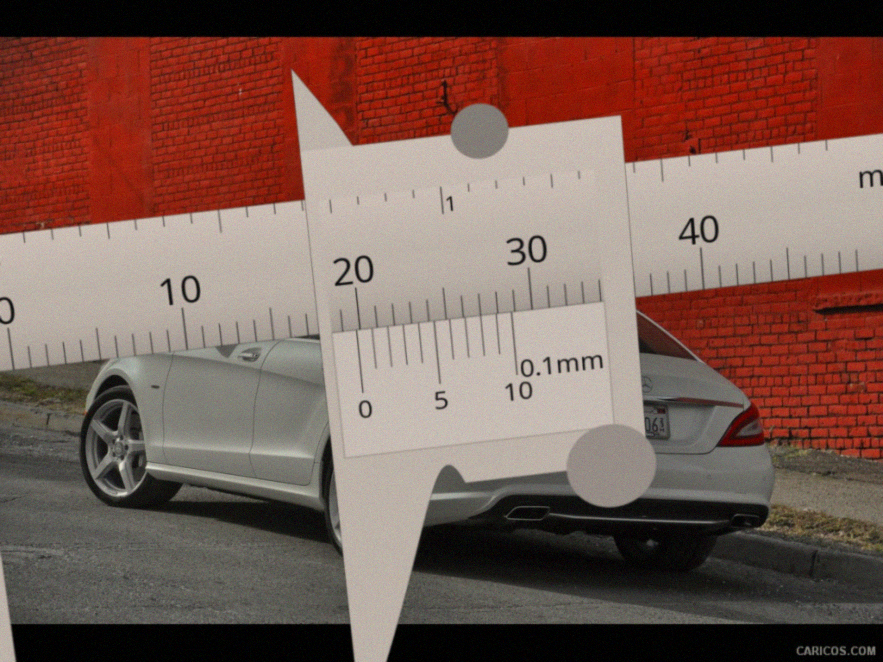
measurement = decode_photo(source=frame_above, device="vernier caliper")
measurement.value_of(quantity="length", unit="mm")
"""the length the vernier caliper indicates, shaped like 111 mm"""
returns 19.8 mm
